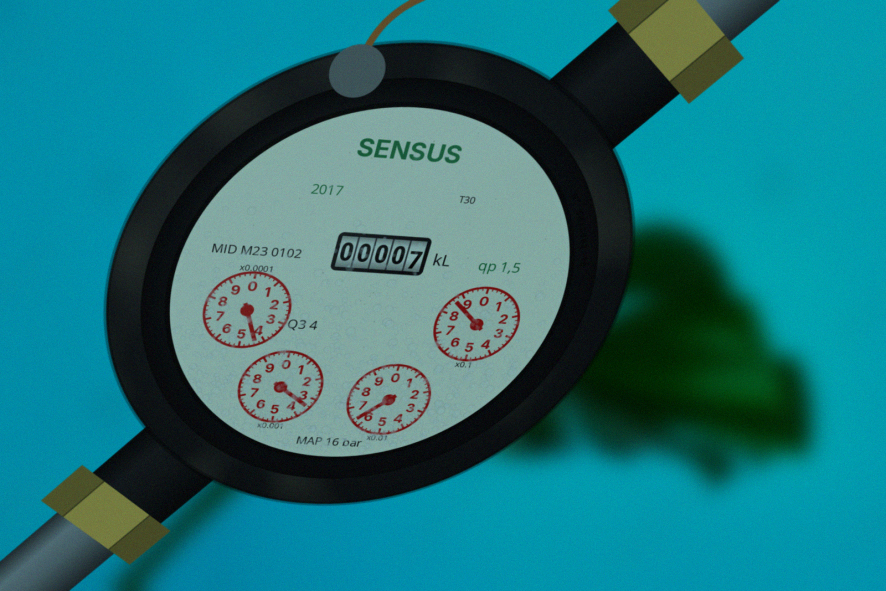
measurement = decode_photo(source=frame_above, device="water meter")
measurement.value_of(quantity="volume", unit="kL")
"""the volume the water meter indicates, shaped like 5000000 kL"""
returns 6.8634 kL
